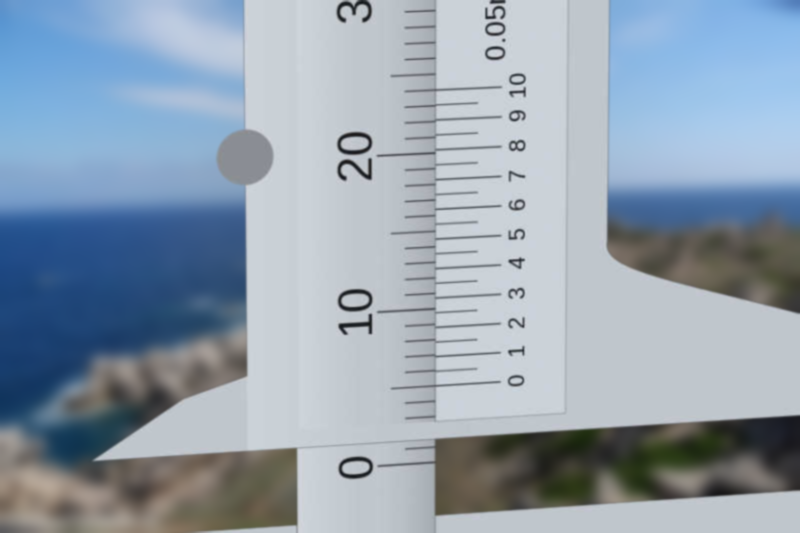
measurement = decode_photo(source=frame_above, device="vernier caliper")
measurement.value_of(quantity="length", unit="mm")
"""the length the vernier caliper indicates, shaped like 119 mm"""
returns 5.0 mm
